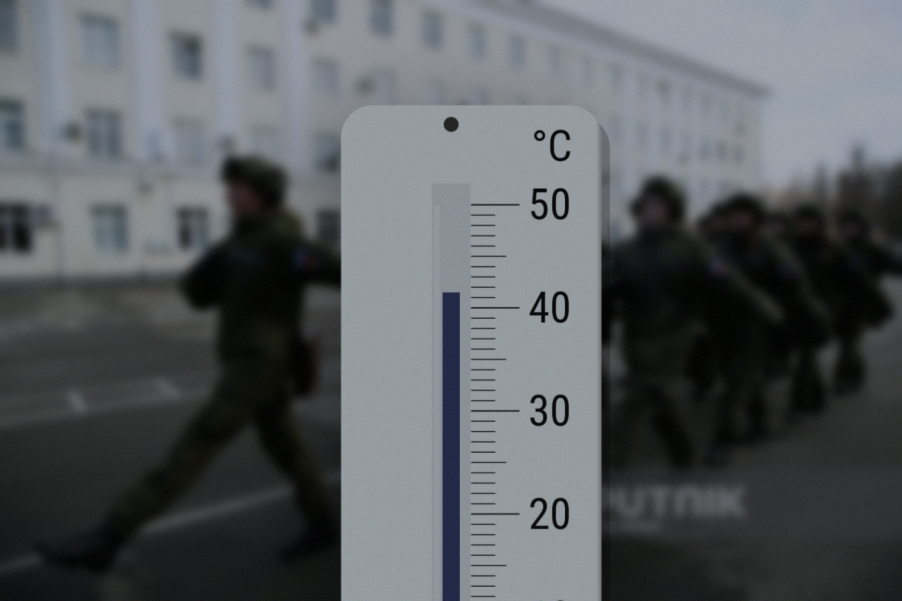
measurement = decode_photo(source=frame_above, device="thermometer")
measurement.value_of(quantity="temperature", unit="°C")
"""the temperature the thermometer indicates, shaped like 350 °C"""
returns 41.5 °C
